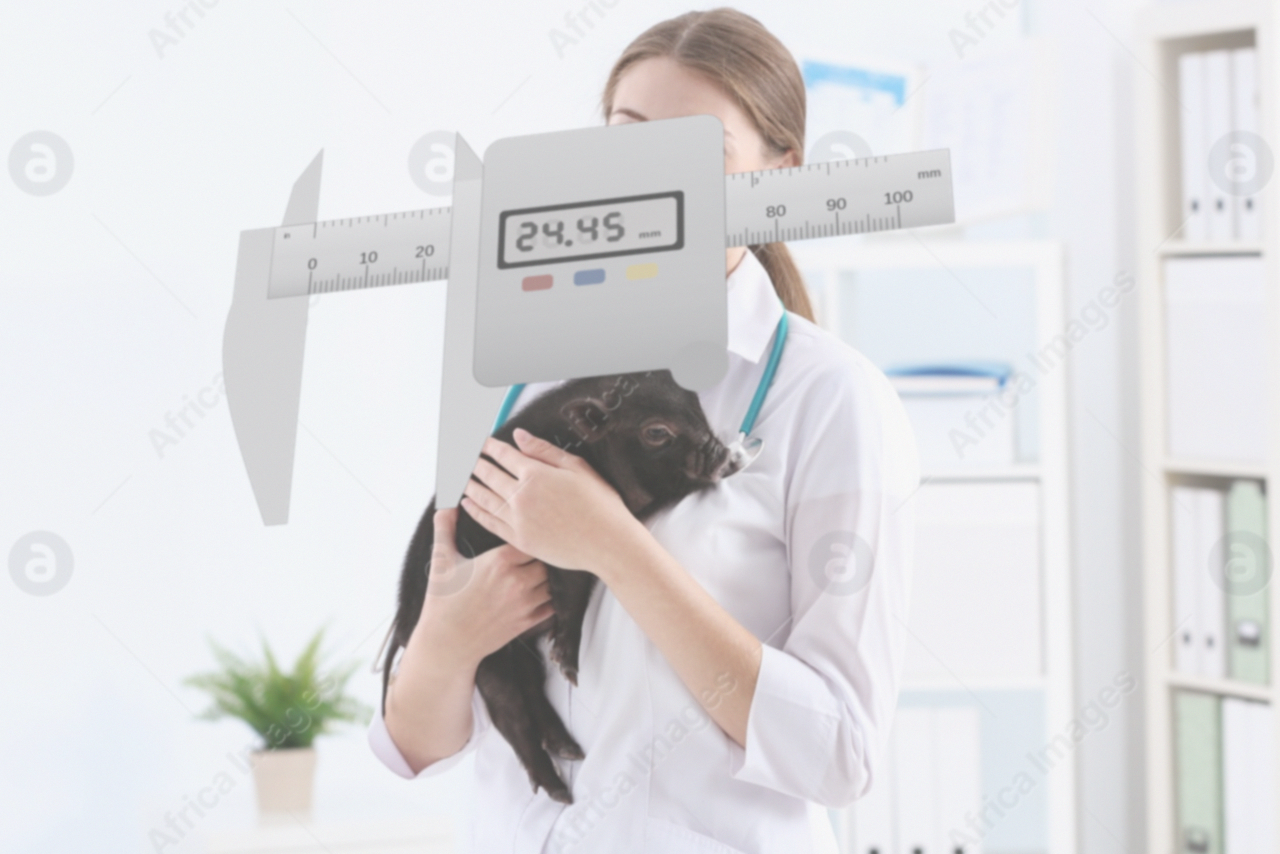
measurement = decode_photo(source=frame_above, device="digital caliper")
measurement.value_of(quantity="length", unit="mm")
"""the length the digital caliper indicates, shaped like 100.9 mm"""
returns 24.45 mm
